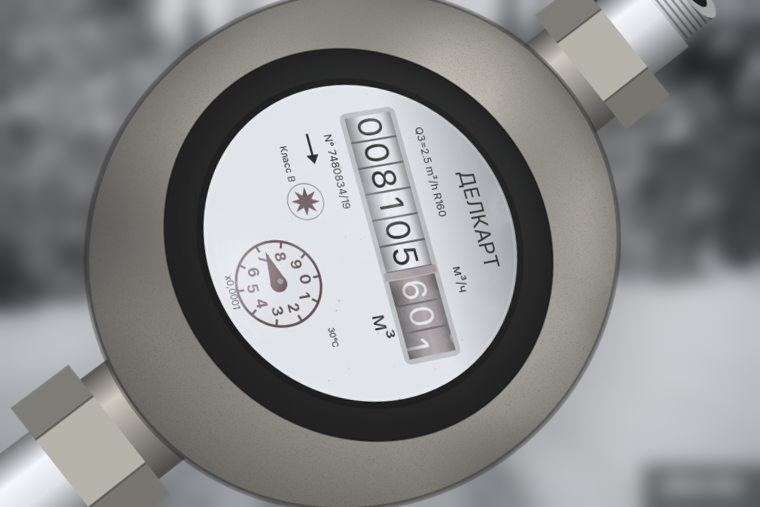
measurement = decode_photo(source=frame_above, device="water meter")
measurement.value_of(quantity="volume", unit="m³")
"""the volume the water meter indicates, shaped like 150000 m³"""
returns 8105.6007 m³
